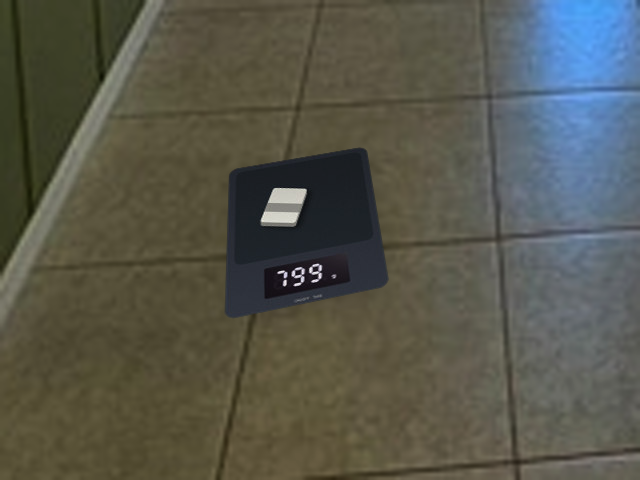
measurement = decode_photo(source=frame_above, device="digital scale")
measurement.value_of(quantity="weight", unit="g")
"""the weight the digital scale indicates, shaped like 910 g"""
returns 799 g
